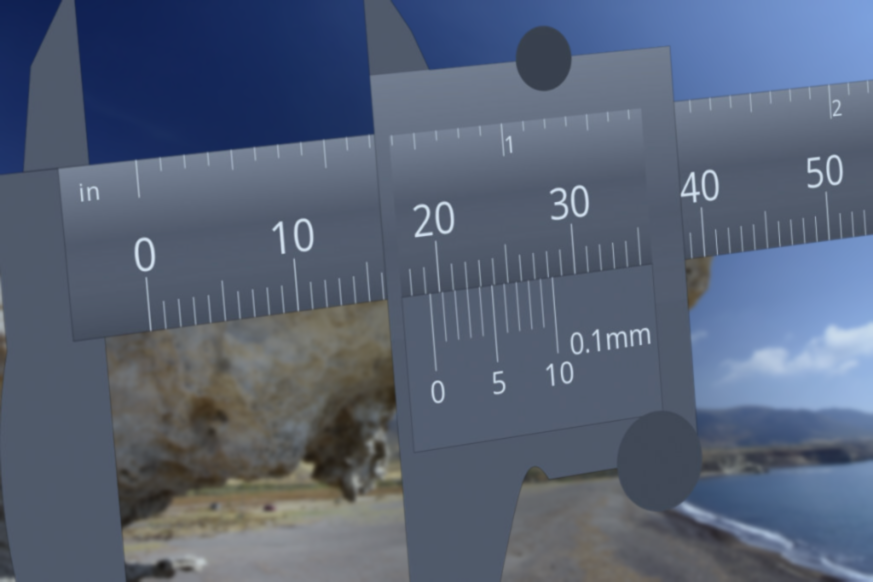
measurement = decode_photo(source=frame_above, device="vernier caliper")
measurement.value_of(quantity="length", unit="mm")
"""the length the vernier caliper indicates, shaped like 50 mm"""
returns 19.3 mm
